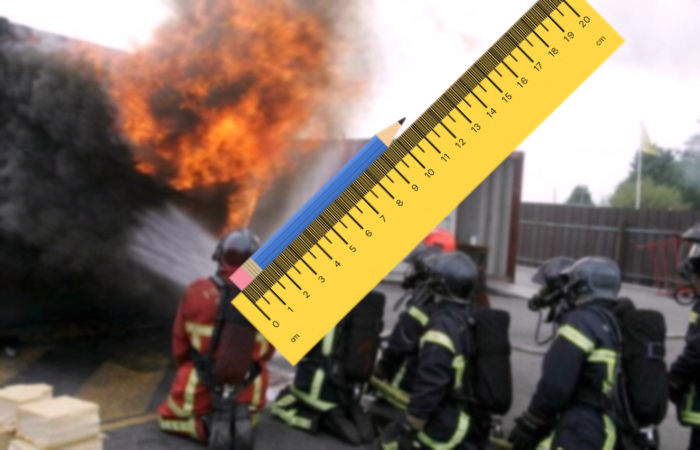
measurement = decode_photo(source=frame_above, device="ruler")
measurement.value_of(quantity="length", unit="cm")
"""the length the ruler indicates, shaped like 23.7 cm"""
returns 11 cm
